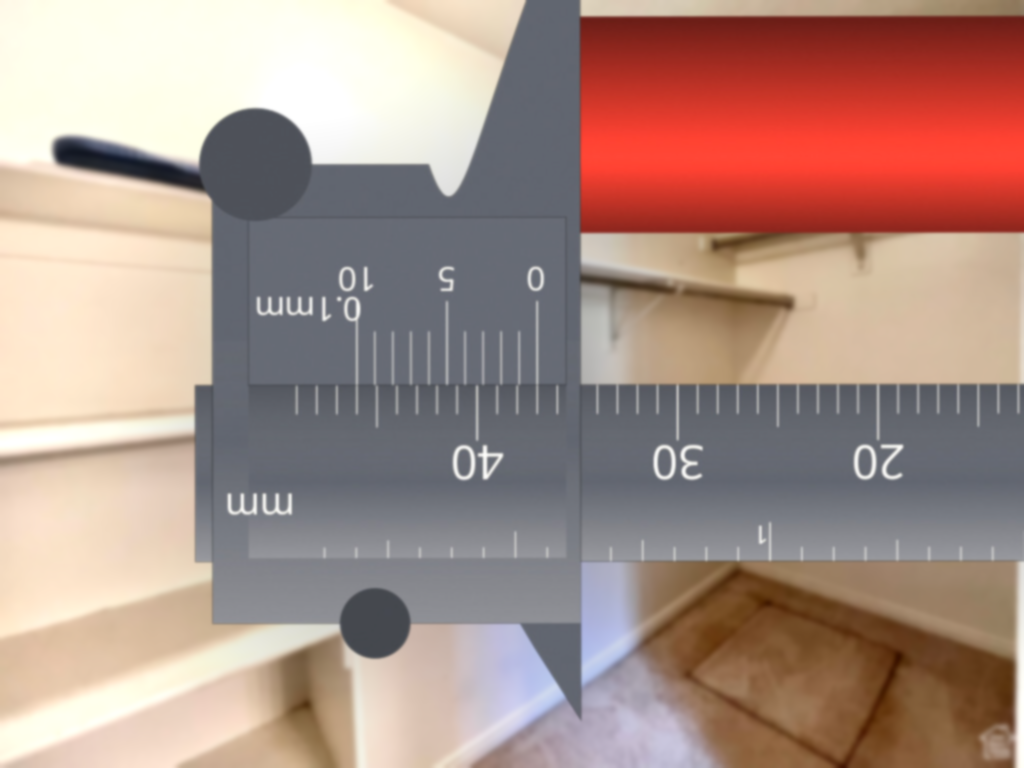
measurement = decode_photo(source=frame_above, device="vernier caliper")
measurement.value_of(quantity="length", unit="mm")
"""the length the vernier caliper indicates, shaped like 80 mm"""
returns 37.0 mm
